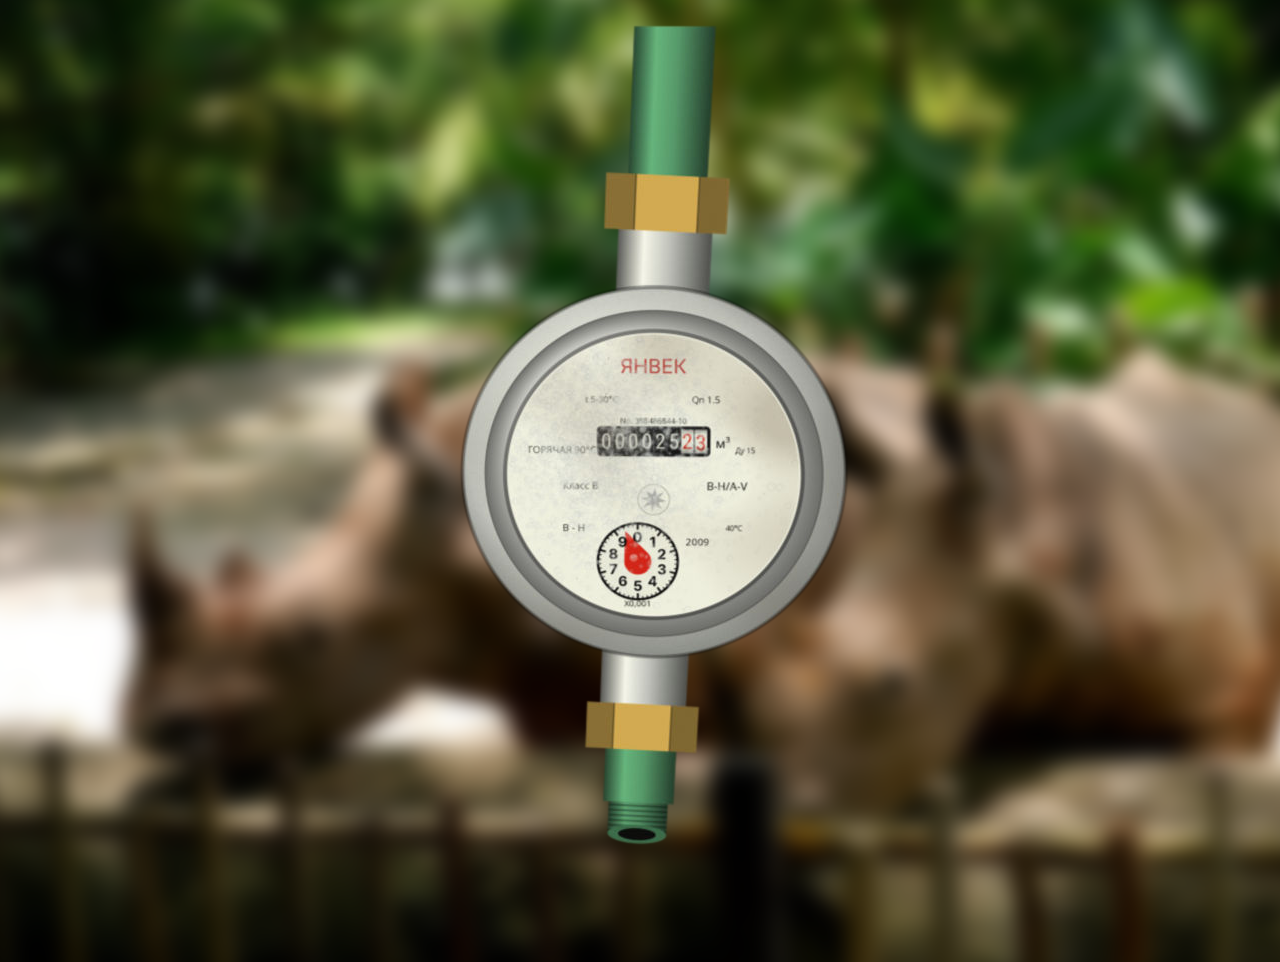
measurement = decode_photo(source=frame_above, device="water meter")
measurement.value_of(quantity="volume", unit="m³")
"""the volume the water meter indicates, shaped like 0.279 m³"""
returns 25.229 m³
